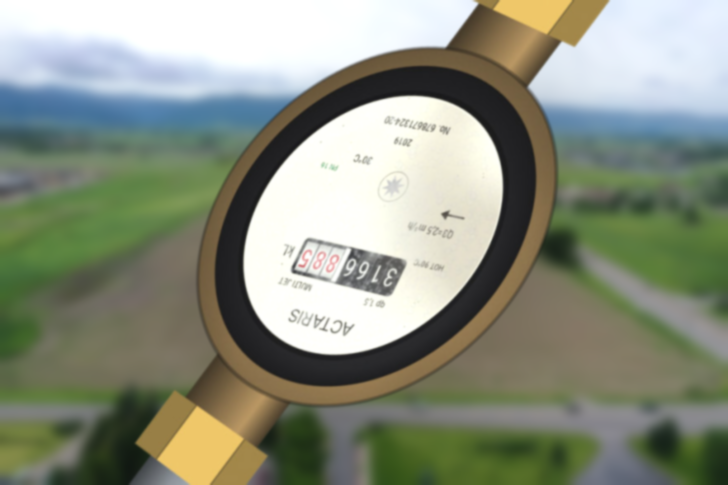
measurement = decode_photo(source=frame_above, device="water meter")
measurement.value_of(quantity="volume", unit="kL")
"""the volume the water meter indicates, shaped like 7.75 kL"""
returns 3166.885 kL
